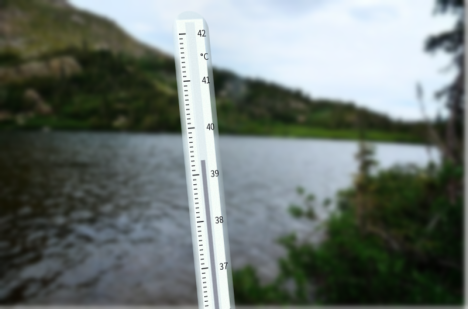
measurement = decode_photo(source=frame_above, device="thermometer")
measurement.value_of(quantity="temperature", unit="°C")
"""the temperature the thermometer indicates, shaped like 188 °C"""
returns 39.3 °C
